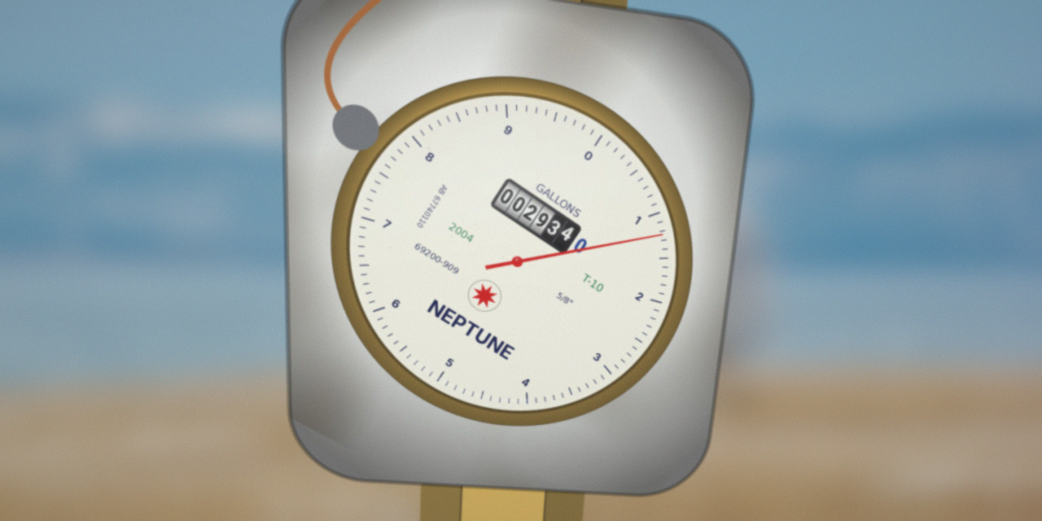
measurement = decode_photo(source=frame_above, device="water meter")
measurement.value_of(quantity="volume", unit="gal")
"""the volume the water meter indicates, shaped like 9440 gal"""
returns 29341.2 gal
